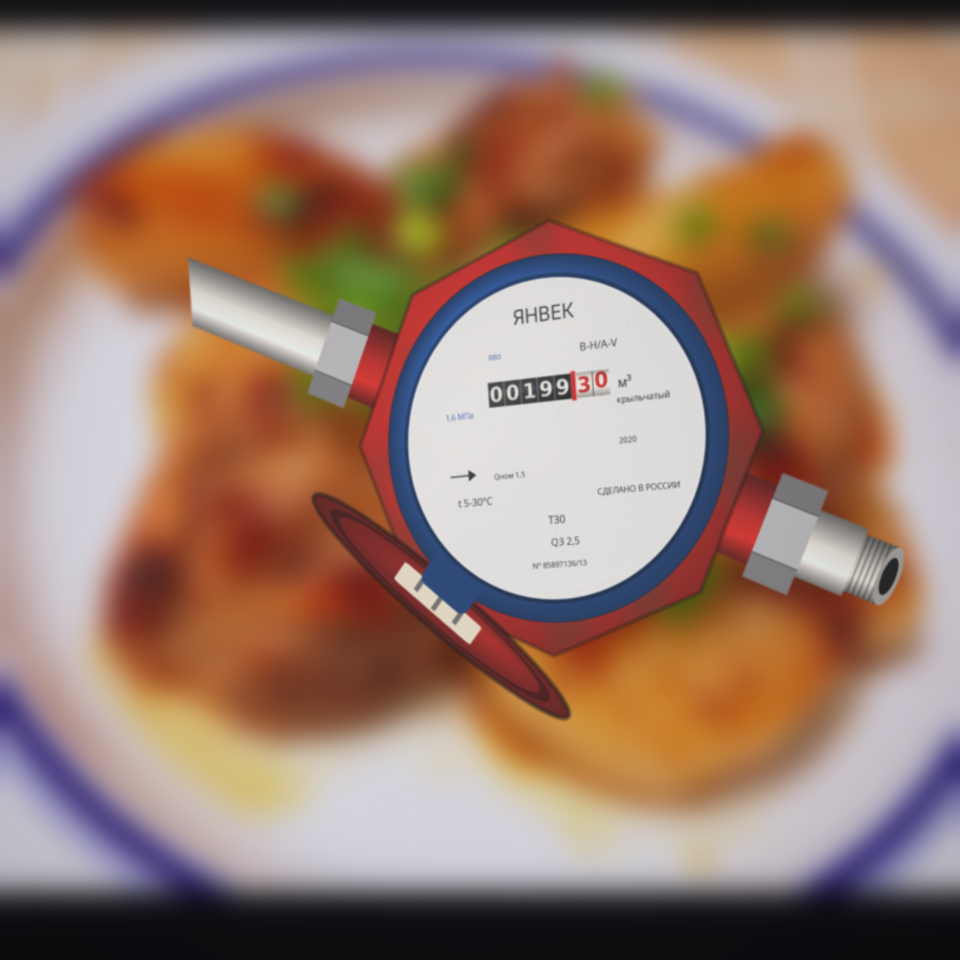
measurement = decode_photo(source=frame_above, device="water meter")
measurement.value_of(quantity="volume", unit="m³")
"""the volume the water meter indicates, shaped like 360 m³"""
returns 199.30 m³
